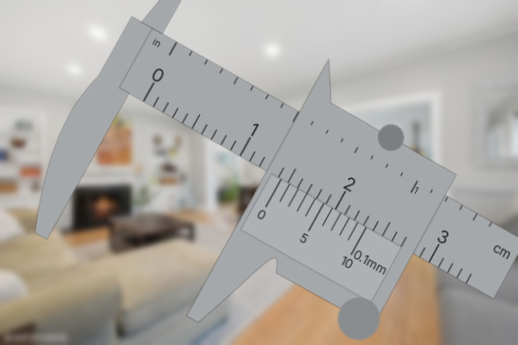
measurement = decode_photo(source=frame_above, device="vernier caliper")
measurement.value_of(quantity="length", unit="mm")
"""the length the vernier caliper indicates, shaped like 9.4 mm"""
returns 14.3 mm
